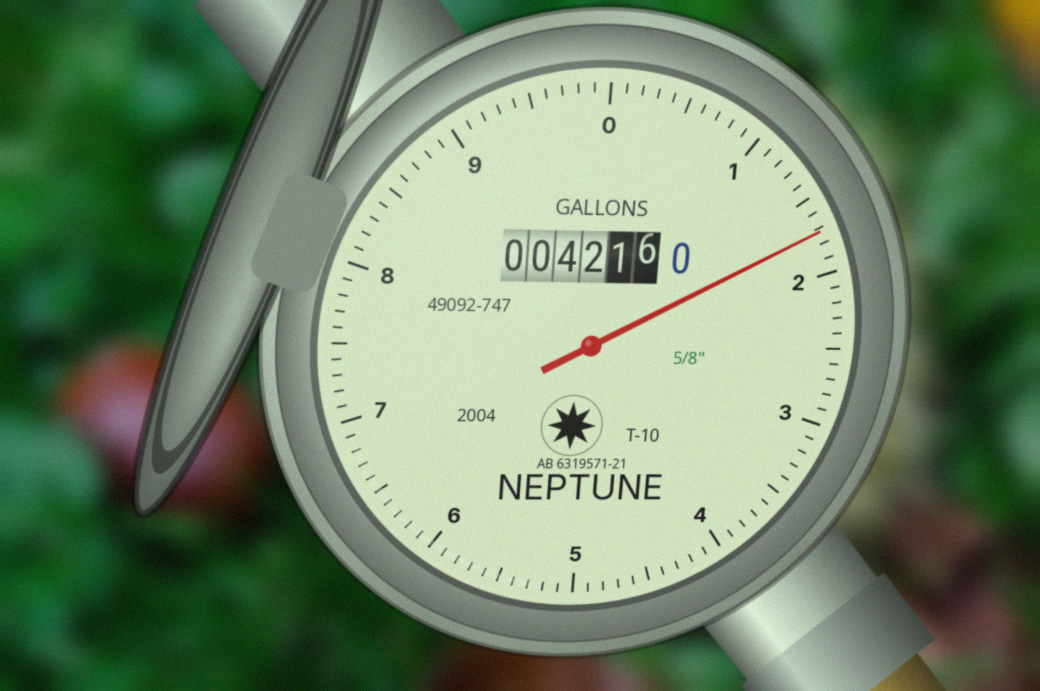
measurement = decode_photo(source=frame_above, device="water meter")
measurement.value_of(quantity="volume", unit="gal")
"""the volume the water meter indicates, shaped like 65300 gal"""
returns 42161.7 gal
